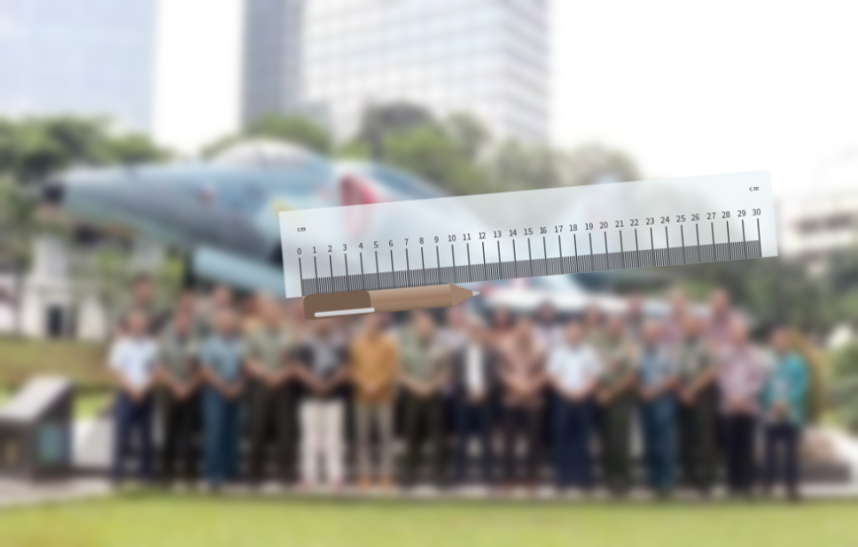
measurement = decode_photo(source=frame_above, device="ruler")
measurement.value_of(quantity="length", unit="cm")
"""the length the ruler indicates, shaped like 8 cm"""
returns 11.5 cm
